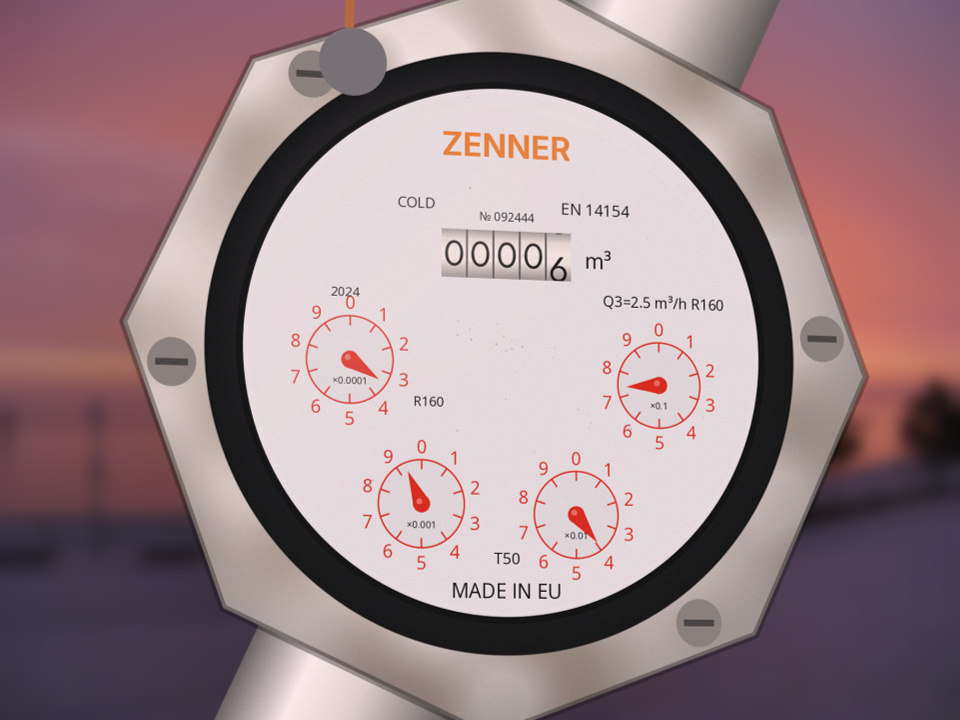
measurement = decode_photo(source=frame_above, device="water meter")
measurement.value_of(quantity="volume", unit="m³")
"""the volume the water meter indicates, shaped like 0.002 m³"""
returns 5.7393 m³
